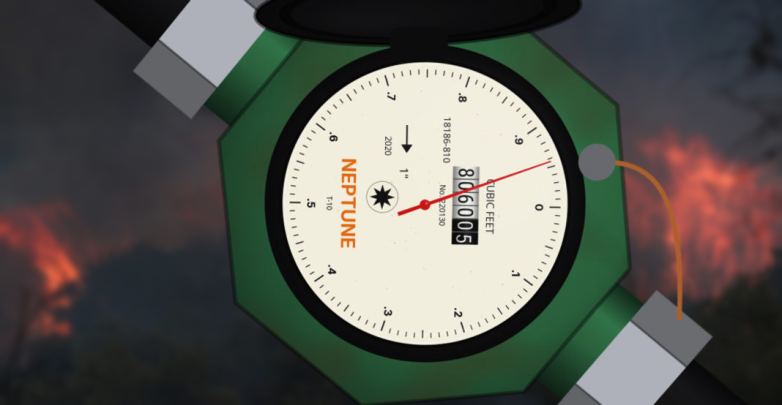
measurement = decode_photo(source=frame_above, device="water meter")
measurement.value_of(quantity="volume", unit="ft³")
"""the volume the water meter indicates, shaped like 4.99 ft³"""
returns 806004.94 ft³
